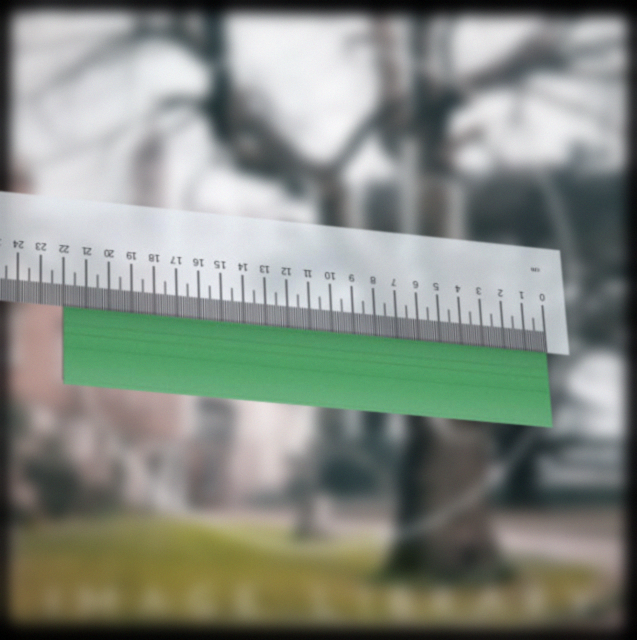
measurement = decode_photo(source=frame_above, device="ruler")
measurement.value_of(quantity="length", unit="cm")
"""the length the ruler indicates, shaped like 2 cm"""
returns 22 cm
